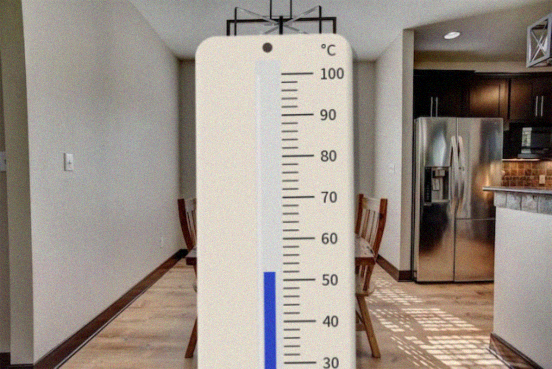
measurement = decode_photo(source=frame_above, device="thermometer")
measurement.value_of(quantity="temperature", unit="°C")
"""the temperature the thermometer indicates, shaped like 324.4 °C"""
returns 52 °C
